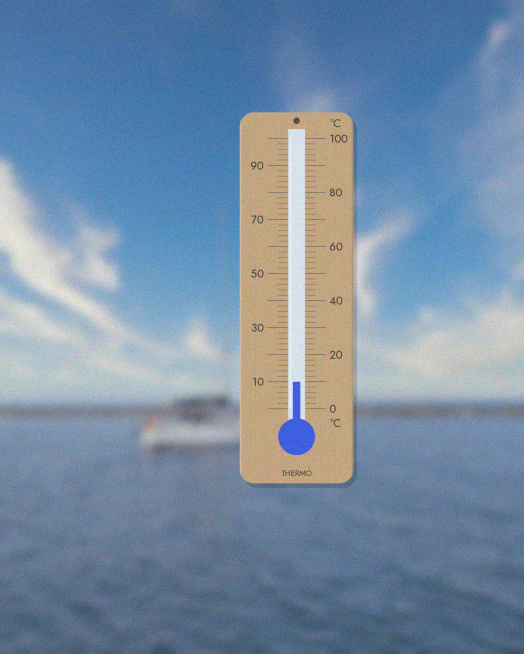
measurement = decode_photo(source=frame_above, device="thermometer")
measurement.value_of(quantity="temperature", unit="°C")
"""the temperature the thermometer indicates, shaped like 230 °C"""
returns 10 °C
